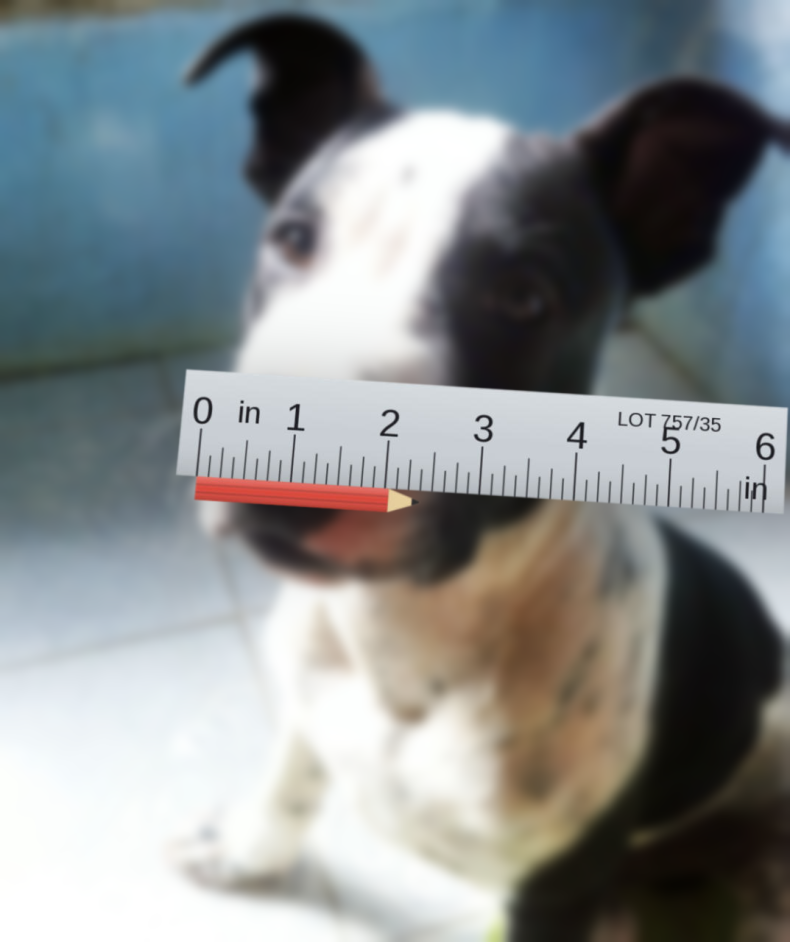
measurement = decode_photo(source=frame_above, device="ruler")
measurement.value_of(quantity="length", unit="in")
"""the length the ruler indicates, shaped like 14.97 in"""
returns 2.375 in
